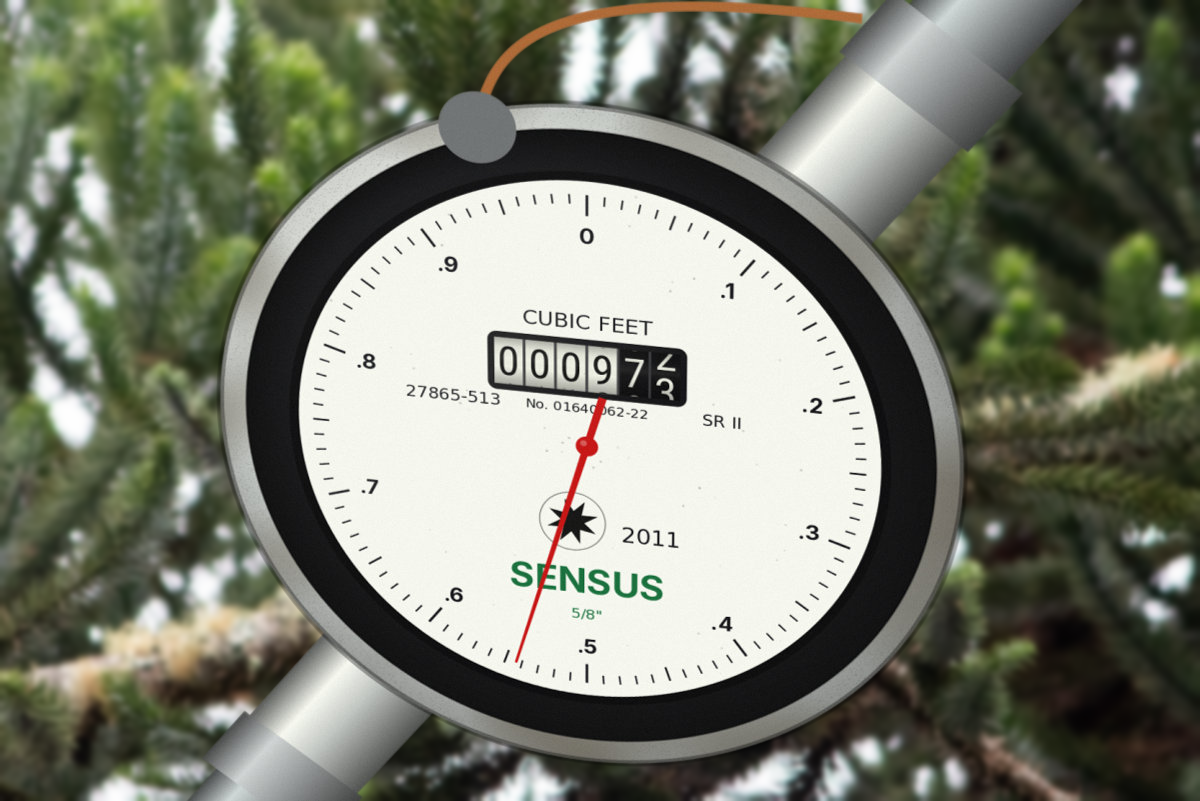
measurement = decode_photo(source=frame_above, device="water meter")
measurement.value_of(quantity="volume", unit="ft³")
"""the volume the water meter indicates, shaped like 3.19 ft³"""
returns 972.54 ft³
